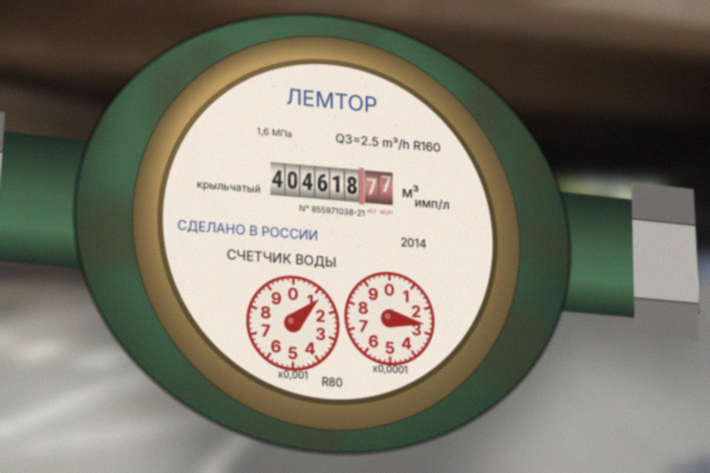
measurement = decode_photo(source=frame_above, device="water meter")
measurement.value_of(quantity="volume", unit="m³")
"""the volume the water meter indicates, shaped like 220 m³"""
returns 404618.7712 m³
